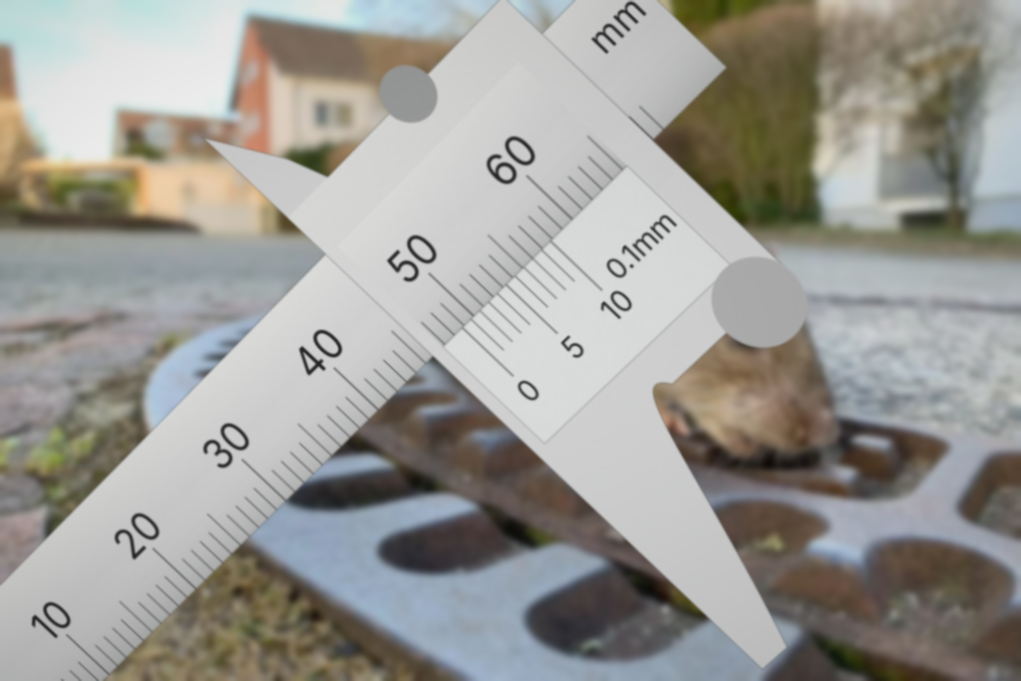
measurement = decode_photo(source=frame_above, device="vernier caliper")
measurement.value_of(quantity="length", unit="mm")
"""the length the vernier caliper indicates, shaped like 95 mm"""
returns 48.8 mm
